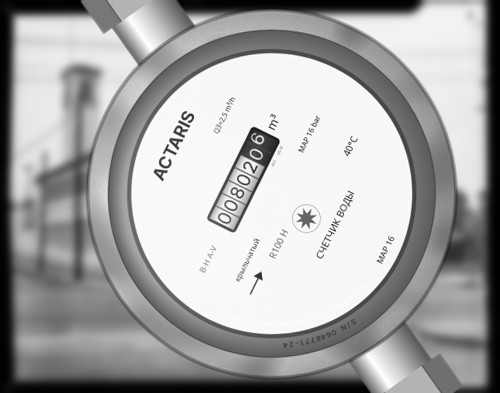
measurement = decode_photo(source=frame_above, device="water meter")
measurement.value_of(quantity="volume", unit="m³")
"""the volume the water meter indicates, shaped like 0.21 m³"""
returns 802.06 m³
